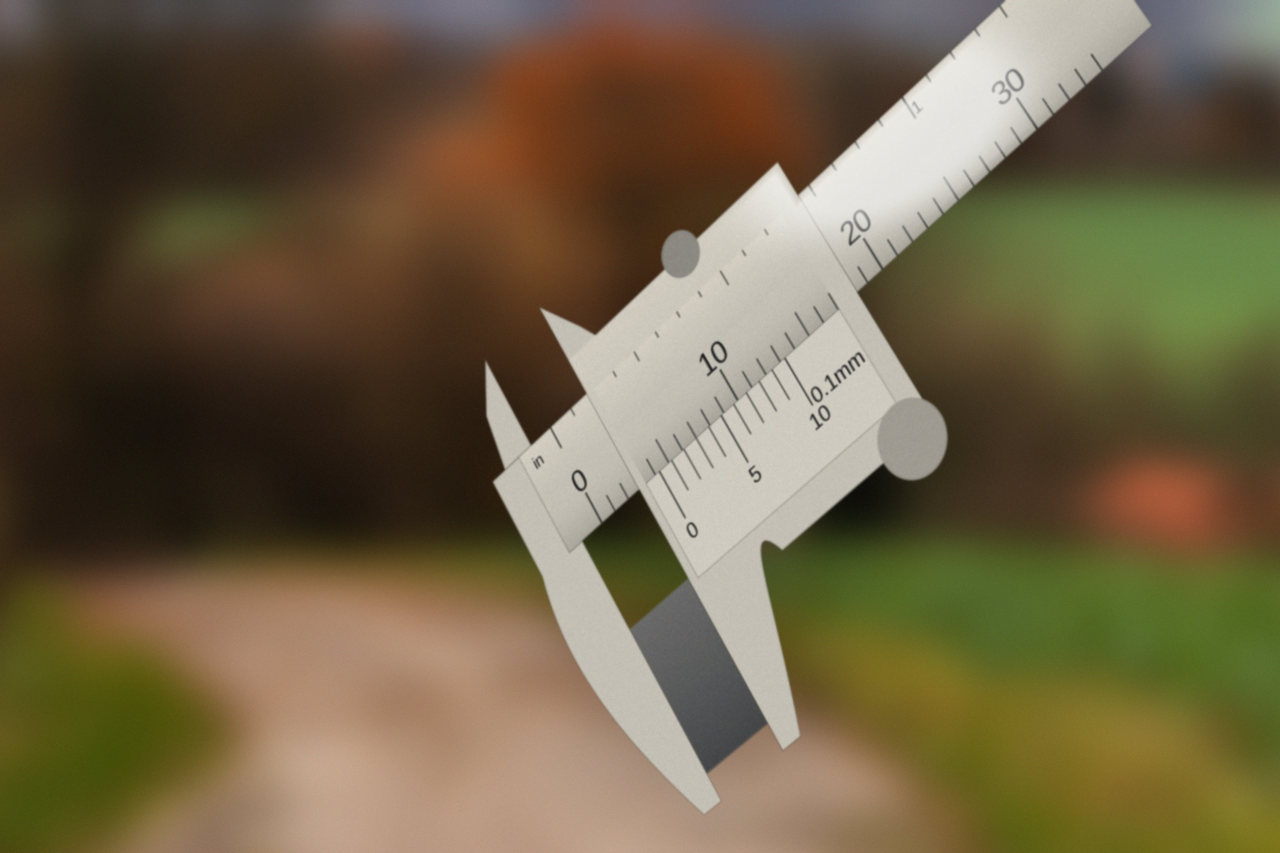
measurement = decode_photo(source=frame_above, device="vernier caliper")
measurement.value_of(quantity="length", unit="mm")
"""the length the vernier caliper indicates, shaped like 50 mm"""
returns 4.3 mm
